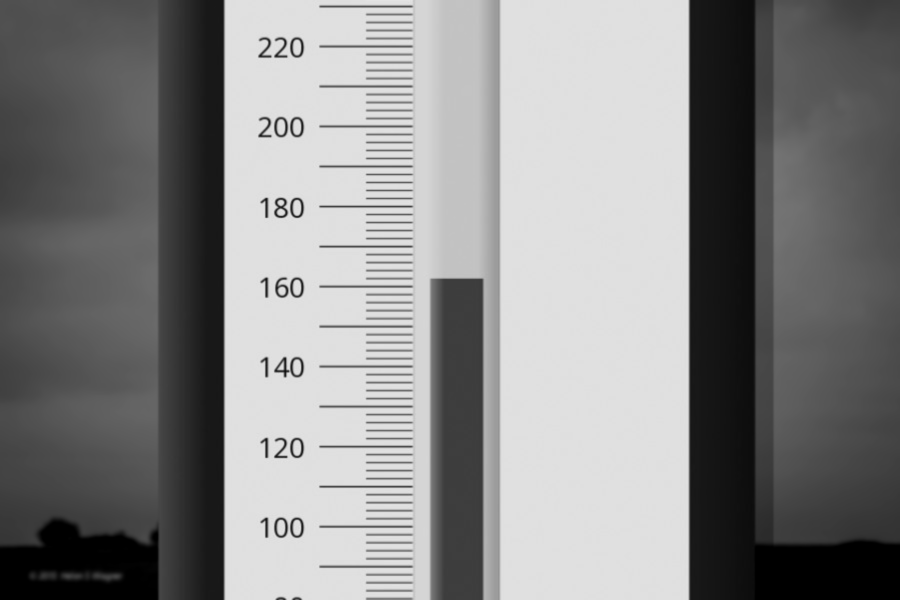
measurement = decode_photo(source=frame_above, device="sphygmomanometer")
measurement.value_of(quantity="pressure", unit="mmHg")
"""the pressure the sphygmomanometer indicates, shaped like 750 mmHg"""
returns 162 mmHg
